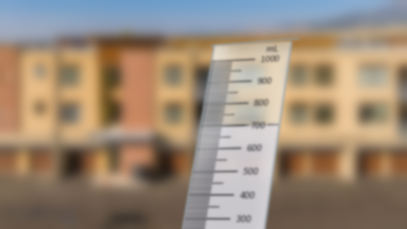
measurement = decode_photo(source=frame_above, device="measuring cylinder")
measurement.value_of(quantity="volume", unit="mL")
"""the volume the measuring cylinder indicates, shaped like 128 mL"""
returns 700 mL
